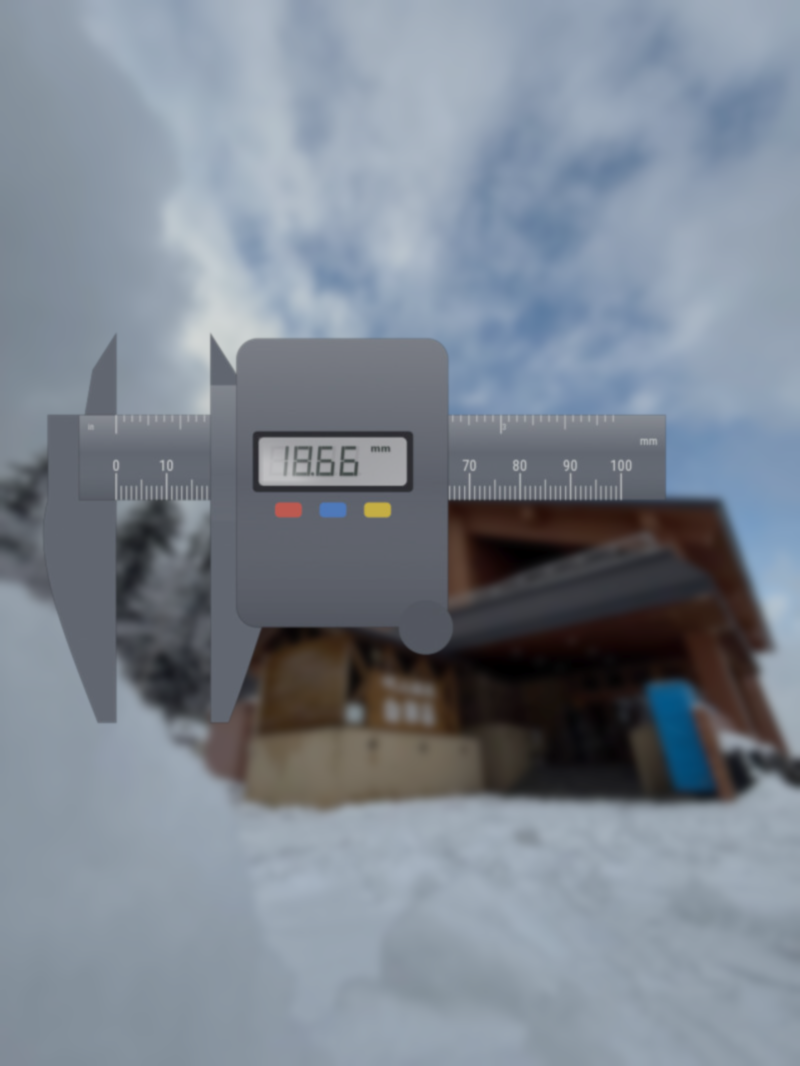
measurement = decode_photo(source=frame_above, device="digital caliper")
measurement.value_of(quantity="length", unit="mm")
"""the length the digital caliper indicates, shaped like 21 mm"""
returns 18.66 mm
